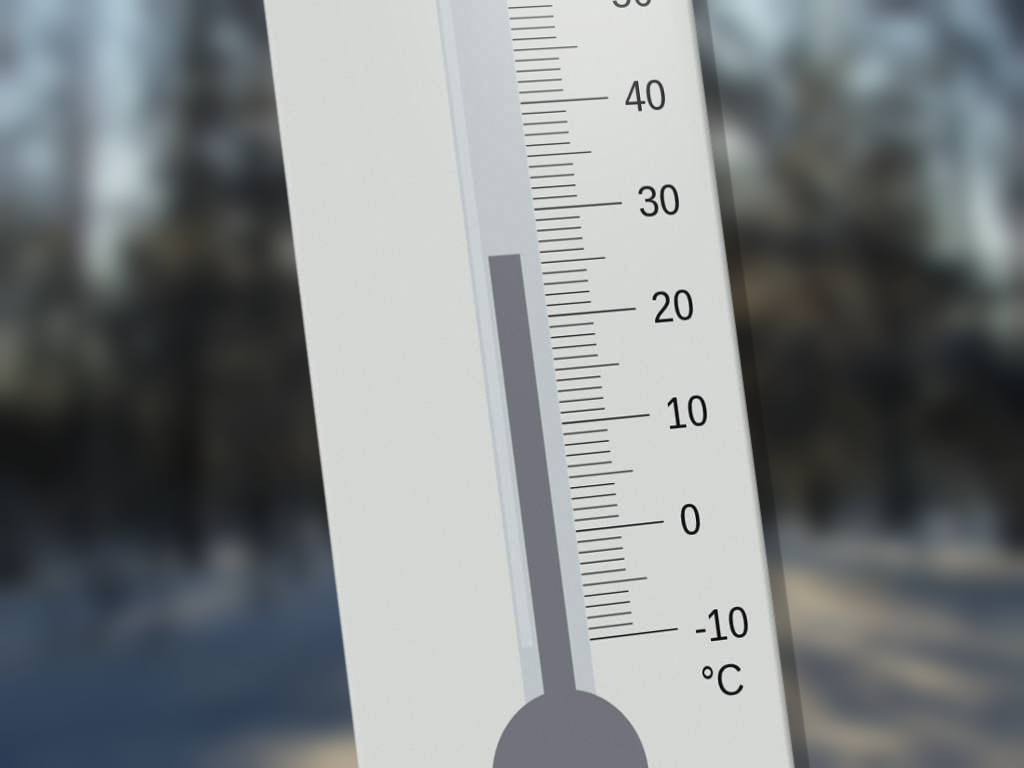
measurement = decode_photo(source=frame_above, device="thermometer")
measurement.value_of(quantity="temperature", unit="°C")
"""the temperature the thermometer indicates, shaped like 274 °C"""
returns 26 °C
